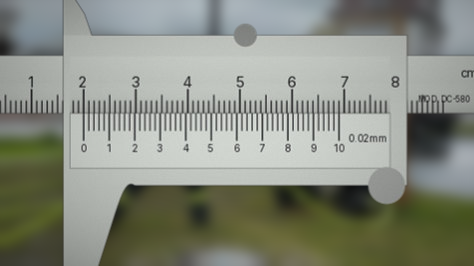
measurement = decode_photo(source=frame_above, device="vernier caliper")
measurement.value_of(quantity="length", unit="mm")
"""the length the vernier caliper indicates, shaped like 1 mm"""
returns 20.0 mm
